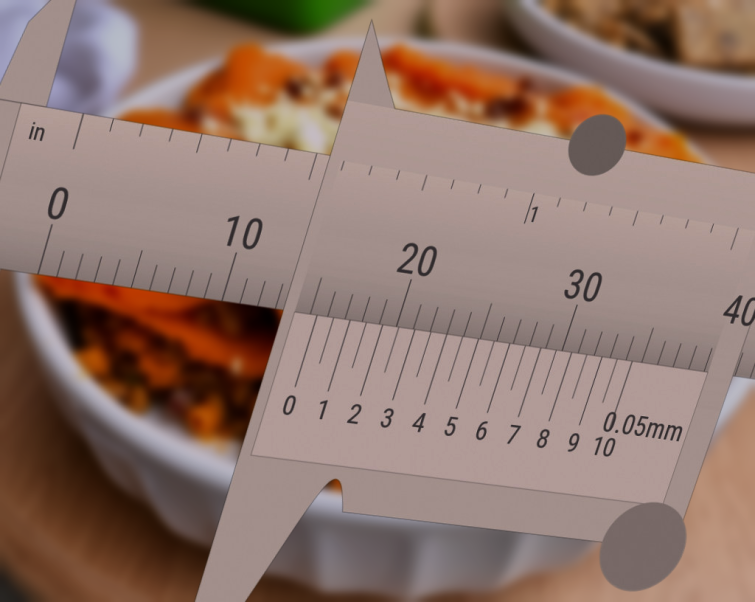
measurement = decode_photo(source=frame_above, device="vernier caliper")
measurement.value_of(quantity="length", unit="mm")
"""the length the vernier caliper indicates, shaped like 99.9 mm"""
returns 15.4 mm
